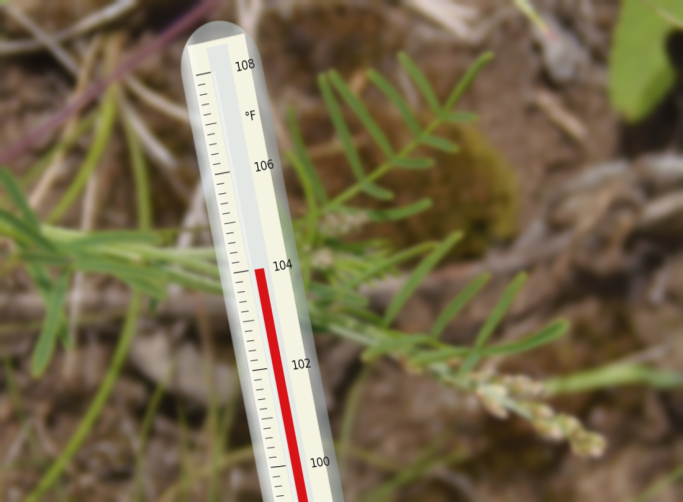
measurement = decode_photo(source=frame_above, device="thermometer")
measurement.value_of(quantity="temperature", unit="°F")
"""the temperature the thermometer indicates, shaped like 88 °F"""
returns 104 °F
